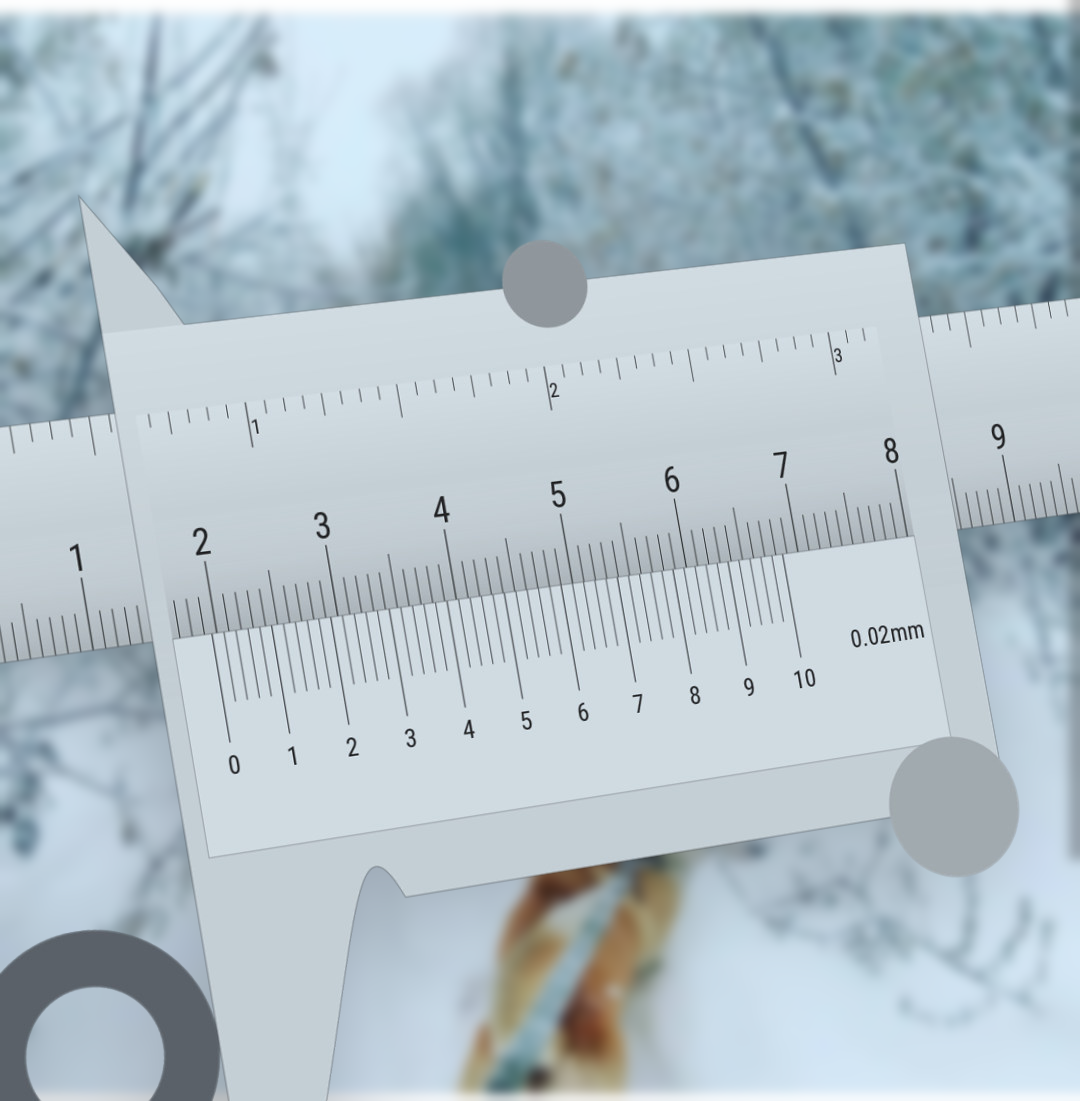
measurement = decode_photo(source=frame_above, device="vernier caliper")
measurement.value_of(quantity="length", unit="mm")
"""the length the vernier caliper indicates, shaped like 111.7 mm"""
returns 19.6 mm
